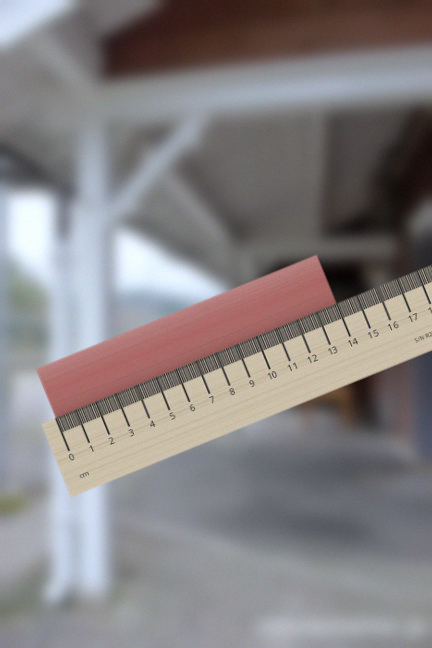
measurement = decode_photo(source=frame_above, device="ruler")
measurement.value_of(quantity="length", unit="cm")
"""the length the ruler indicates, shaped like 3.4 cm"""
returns 14 cm
